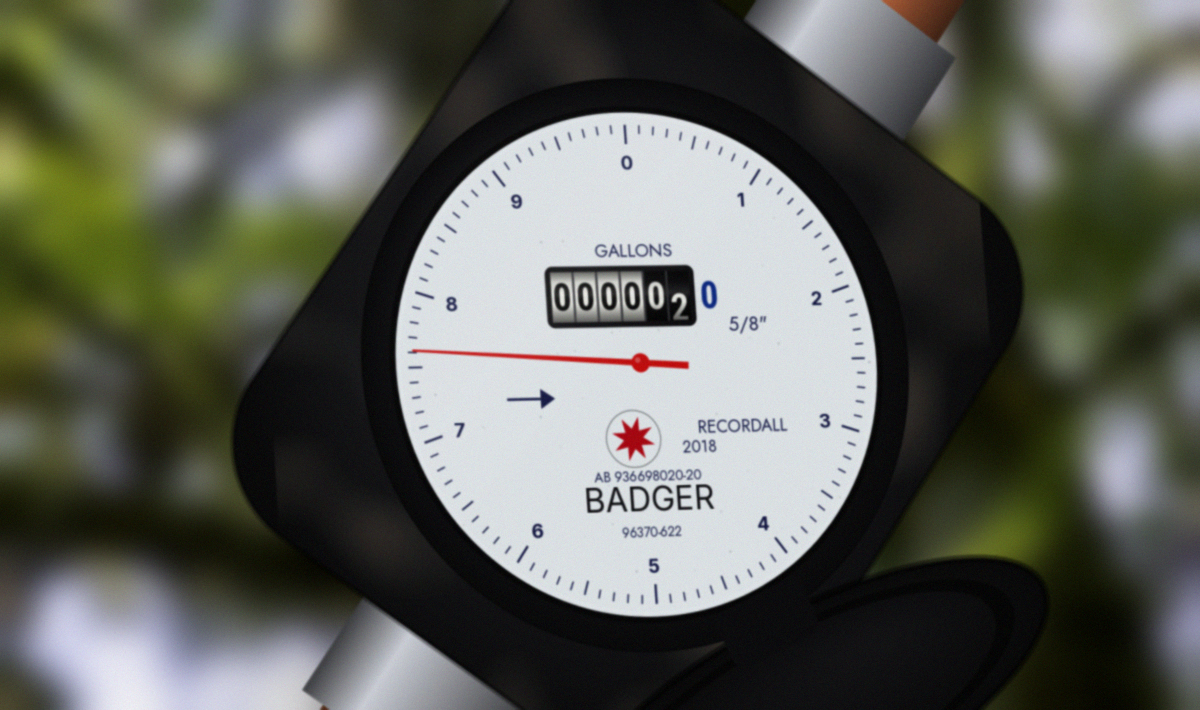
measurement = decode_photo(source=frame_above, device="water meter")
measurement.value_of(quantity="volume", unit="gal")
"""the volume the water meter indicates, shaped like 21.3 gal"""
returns 17.6 gal
